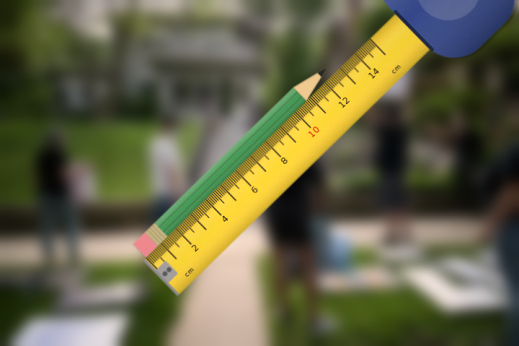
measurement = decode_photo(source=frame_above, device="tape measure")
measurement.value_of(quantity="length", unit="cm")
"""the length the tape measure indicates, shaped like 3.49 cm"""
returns 12.5 cm
